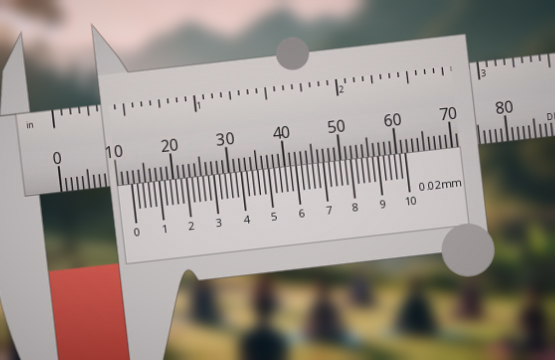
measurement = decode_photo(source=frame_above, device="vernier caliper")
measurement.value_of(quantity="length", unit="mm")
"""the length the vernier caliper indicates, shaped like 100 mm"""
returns 12.6 mm
